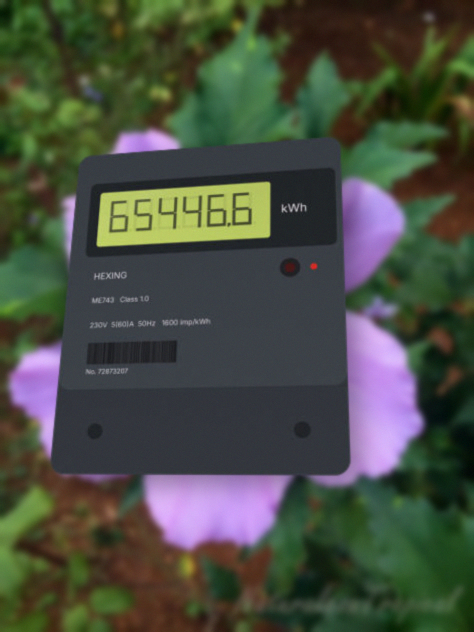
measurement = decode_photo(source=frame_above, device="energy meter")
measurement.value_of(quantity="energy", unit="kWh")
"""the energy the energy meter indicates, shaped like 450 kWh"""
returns 65446.6 kWh
